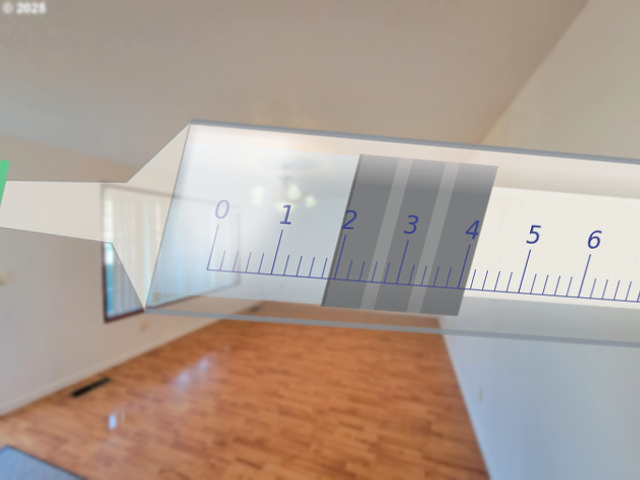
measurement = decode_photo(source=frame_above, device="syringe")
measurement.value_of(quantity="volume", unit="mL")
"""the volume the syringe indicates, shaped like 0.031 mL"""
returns 1.9 mL
